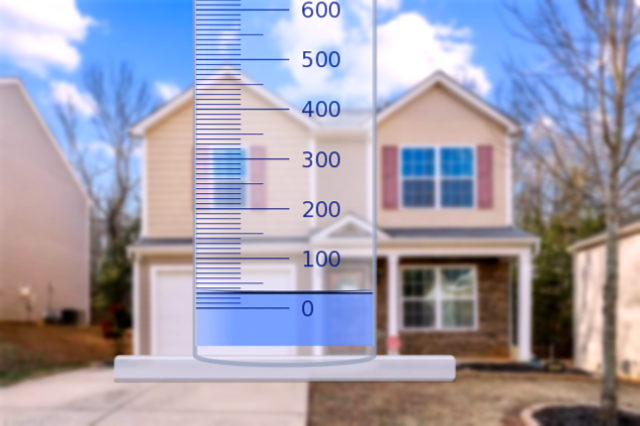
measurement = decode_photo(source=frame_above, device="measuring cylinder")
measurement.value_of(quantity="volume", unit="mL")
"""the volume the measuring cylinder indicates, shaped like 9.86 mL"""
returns 30 mL
